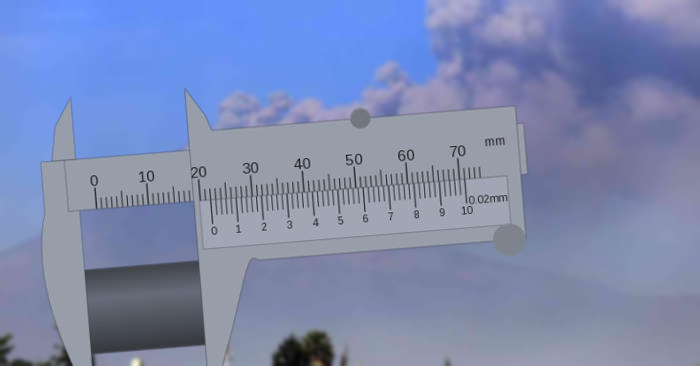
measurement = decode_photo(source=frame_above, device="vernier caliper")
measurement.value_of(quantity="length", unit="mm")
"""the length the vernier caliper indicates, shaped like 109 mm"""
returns 22.0 mm
